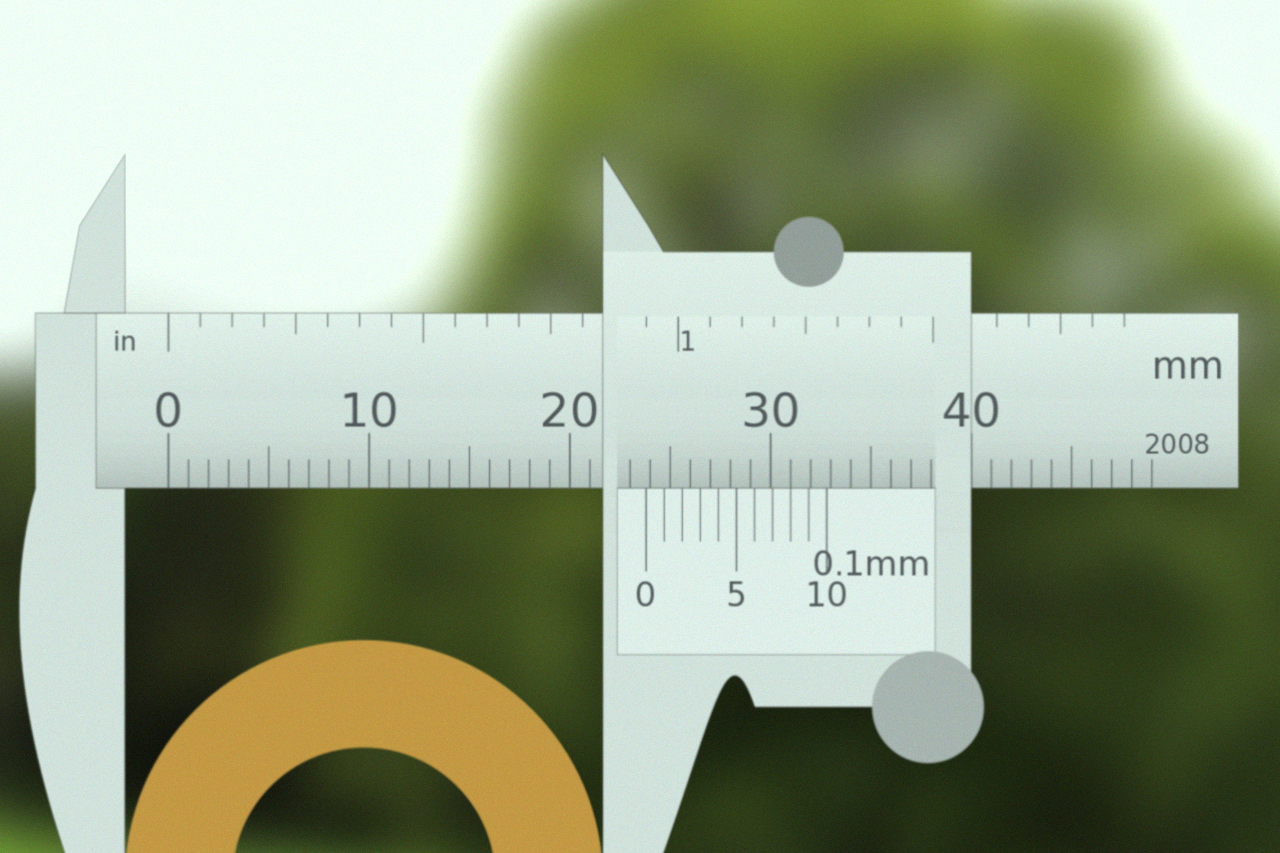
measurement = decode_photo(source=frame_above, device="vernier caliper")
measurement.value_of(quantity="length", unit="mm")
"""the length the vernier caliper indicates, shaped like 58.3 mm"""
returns 23.8 mm
